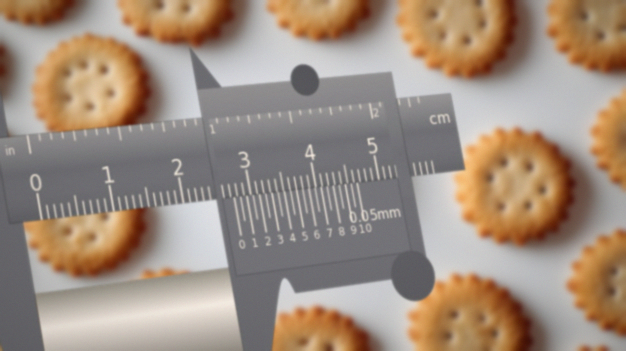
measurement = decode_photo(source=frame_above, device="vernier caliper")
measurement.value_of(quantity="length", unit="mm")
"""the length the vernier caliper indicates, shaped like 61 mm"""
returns 27.5 mm
